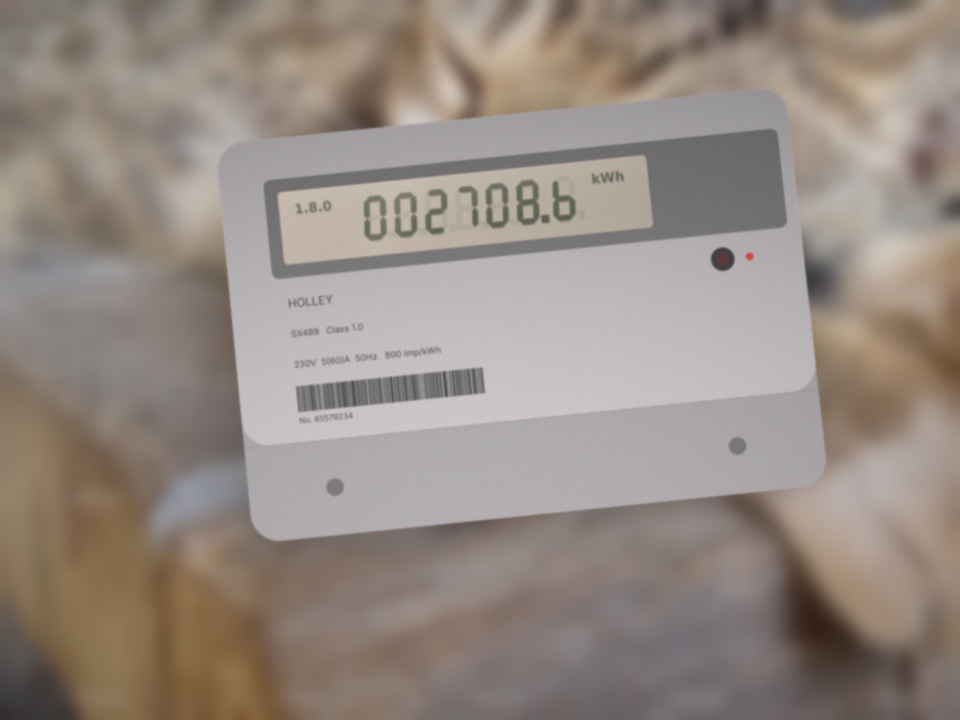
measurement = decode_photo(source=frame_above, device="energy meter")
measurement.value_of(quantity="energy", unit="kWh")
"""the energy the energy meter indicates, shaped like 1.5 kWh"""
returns 2708.6 kWh
